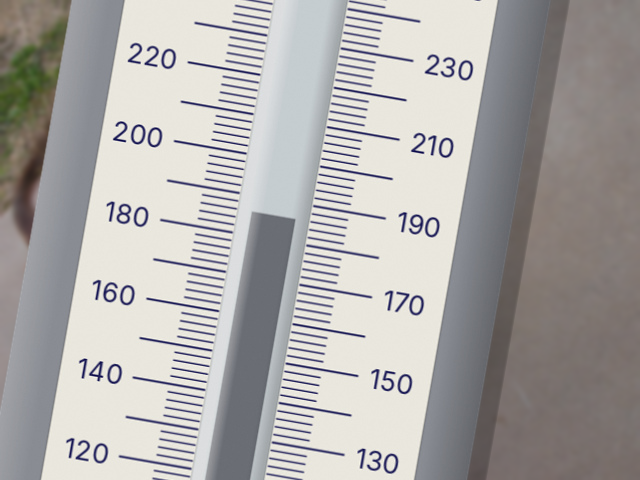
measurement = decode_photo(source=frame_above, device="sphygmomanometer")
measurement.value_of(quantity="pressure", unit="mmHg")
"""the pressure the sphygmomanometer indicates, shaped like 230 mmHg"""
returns 186 mmHg
